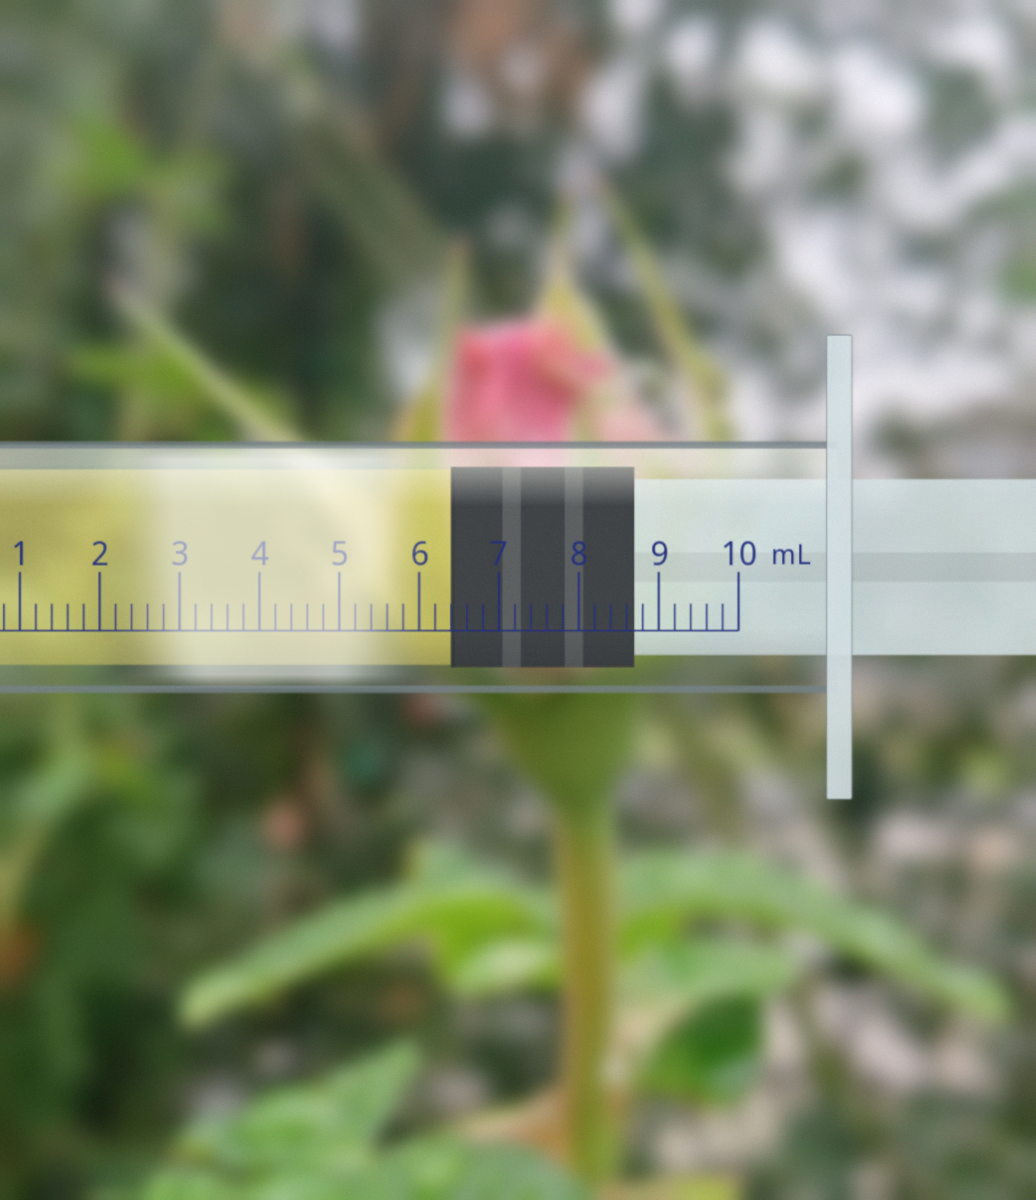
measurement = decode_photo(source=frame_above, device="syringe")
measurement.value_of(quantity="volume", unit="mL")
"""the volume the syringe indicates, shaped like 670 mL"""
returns 6.4 mL
